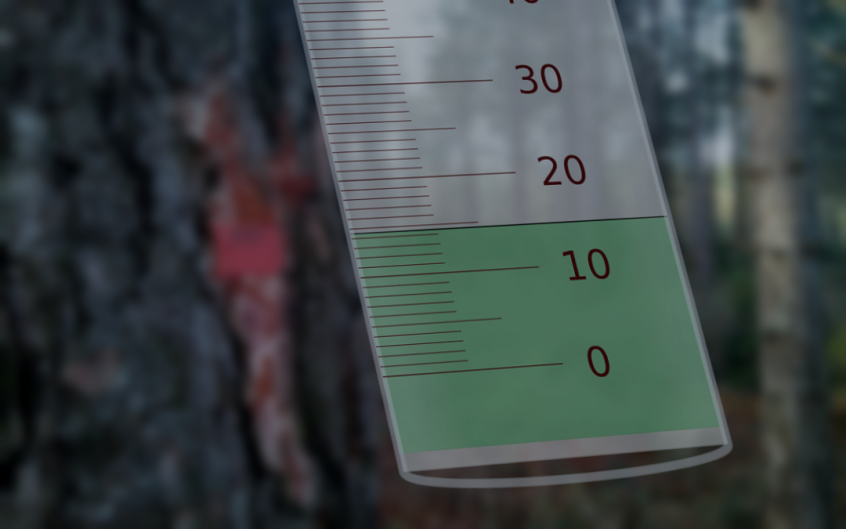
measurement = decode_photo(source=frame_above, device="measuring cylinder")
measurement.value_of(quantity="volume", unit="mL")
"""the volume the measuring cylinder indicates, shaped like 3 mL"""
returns 14.5 mL
